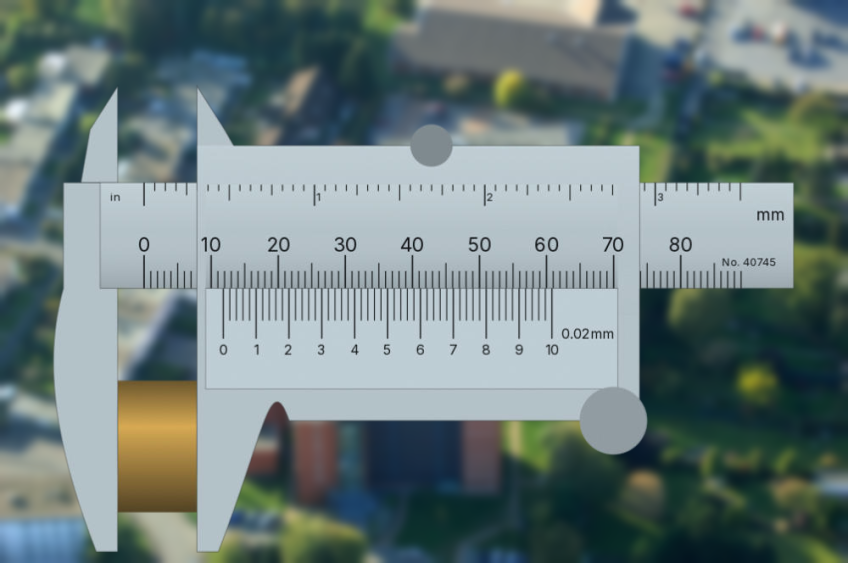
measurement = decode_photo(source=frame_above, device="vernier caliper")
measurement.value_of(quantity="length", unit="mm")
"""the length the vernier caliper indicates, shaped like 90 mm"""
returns 11.8 mm
